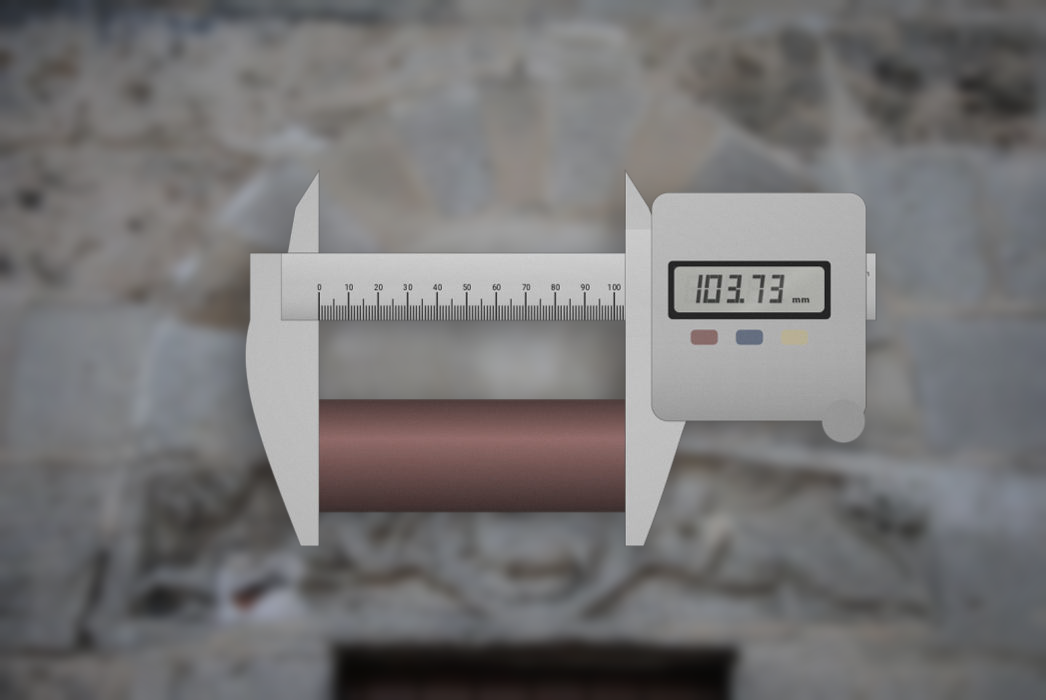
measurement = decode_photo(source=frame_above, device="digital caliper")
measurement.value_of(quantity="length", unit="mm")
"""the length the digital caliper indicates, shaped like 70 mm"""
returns 103.73 mm
